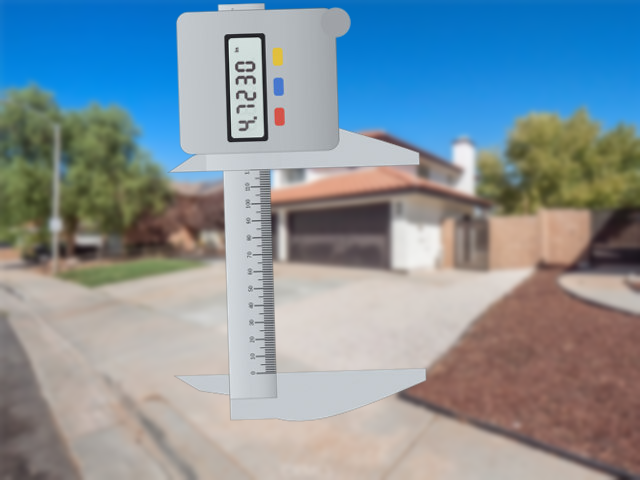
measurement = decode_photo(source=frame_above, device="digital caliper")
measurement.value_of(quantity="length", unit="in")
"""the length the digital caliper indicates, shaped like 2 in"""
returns 4.7230 in
